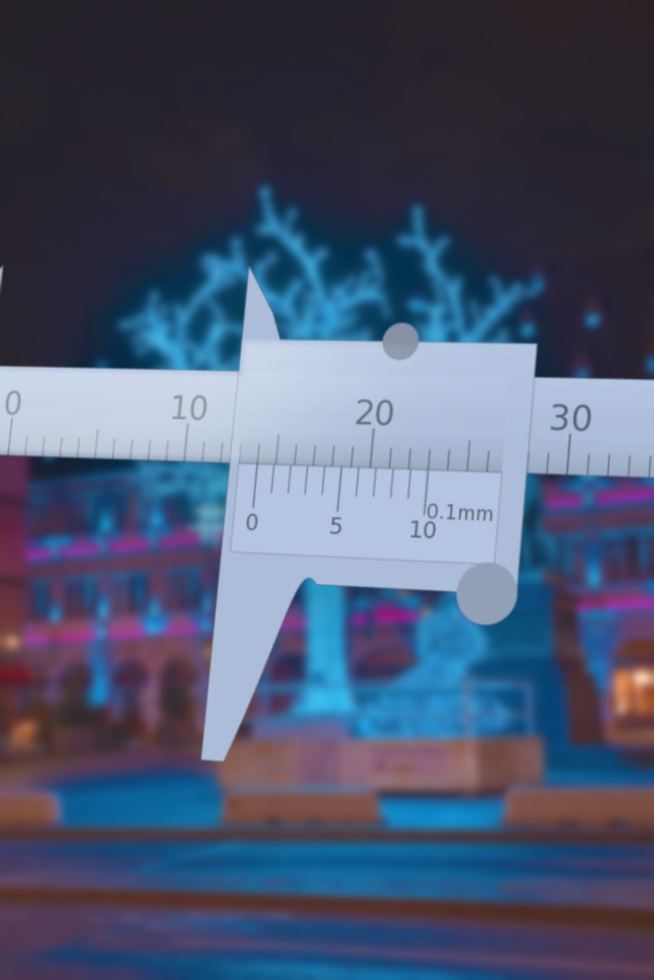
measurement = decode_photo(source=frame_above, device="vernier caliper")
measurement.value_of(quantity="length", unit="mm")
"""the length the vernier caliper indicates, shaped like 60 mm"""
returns 14.0 mm
